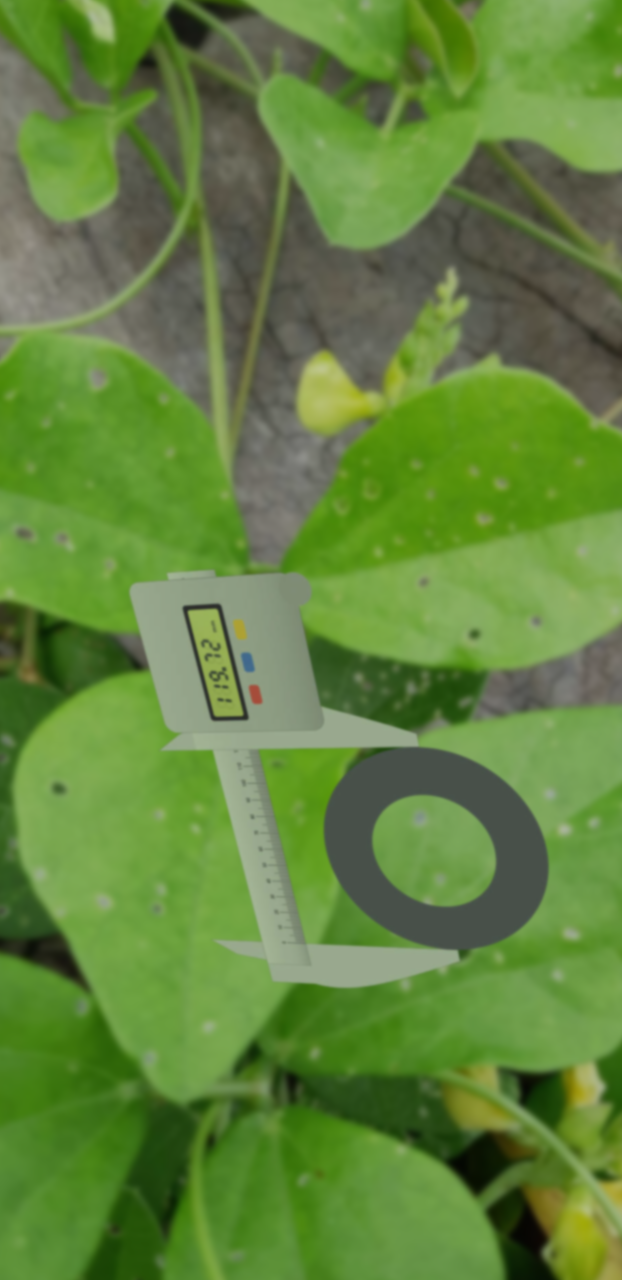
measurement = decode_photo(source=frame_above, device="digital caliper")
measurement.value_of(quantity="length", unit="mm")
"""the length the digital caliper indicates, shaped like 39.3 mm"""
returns 119.72 mm
